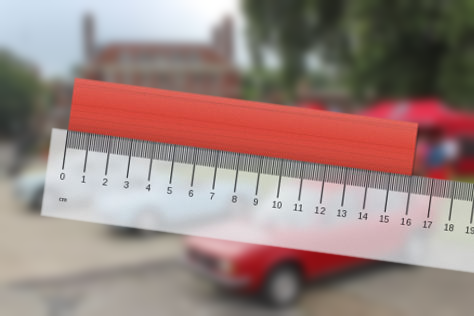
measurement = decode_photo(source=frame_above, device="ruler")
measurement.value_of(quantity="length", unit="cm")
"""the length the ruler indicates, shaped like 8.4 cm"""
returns 16 cm
